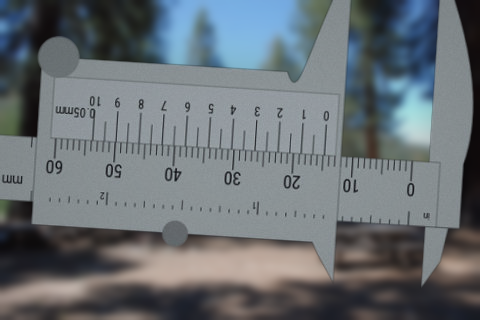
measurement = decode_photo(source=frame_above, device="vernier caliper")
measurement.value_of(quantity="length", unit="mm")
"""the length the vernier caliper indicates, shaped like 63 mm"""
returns 14.8 mm
